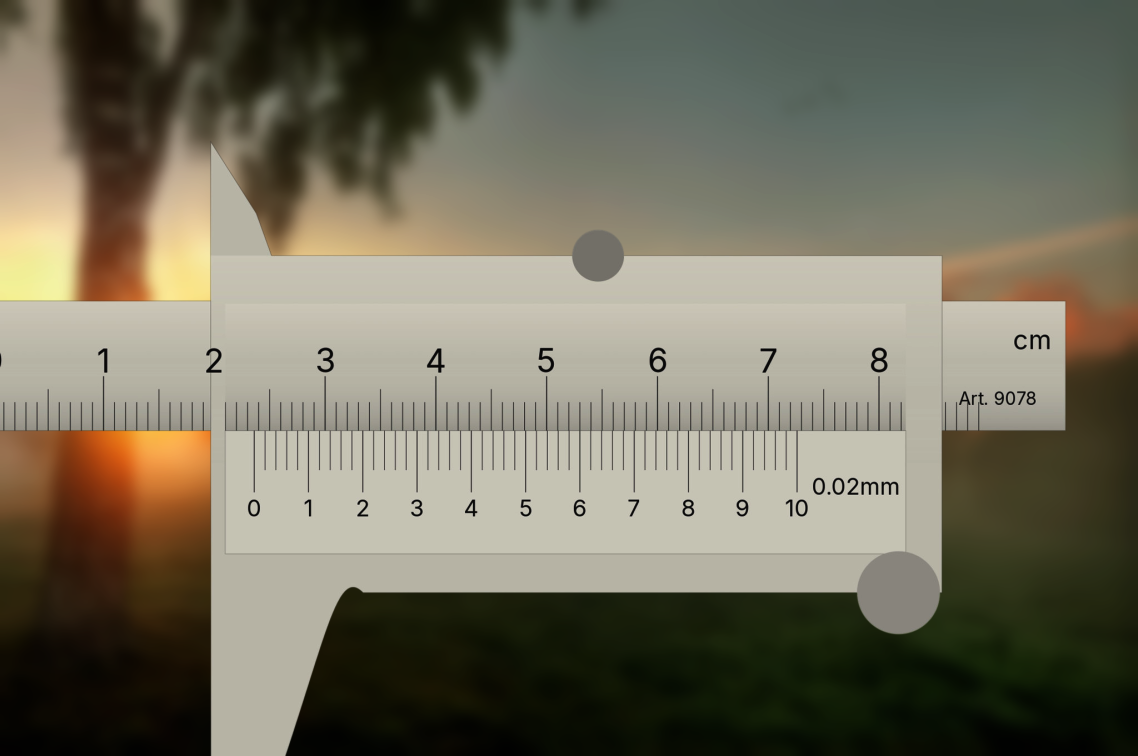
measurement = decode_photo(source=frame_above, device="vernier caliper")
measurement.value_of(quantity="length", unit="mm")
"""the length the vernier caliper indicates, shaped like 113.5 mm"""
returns 23.6 mm
